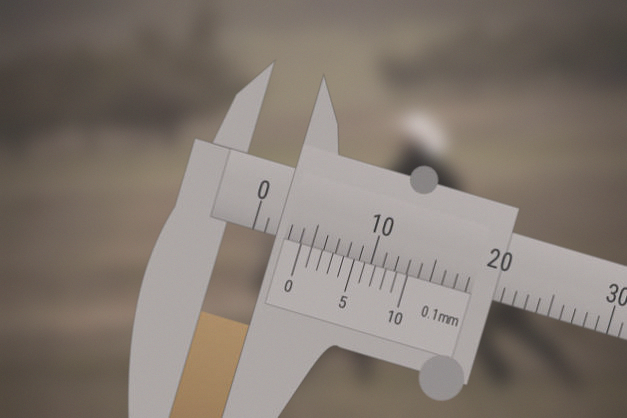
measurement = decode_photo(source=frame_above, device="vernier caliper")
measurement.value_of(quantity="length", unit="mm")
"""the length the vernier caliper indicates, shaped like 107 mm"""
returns 4.1 mm
